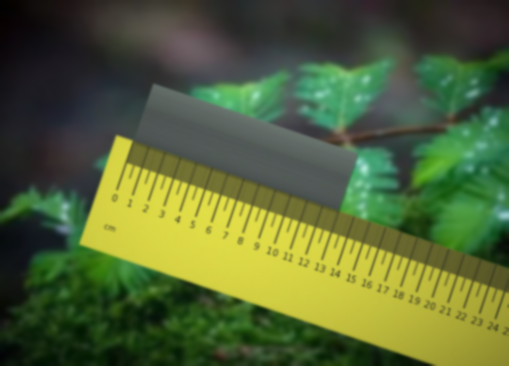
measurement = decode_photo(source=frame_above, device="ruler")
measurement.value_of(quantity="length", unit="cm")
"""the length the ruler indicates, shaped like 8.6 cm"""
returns 13 cm
